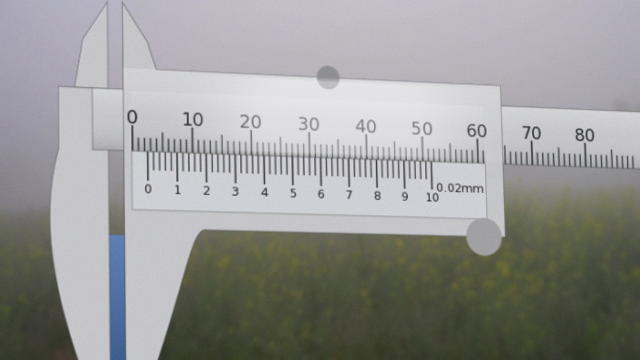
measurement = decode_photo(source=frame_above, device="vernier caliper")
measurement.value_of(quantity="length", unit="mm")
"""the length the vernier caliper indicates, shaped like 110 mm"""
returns 2.5 mm
